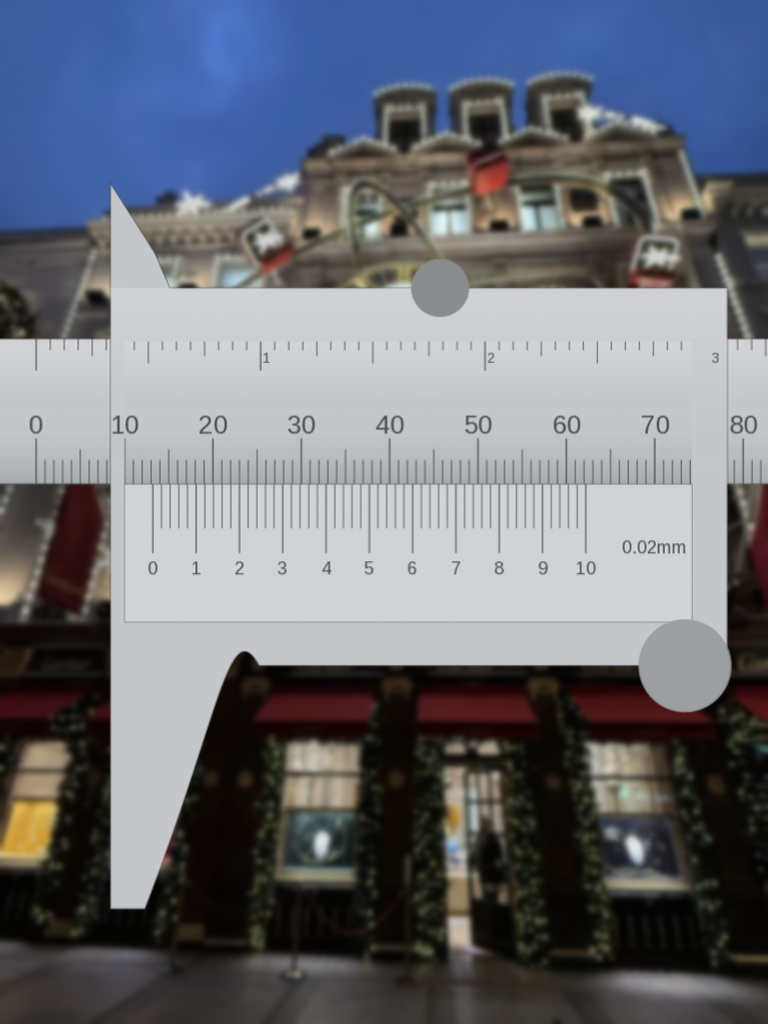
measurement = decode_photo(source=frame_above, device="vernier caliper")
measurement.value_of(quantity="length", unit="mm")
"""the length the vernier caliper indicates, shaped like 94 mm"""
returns 13.2 mm
